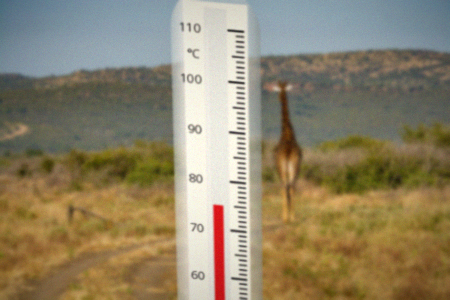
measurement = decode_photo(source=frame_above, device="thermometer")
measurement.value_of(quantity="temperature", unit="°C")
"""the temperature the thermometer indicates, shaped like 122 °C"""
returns 75 °C
